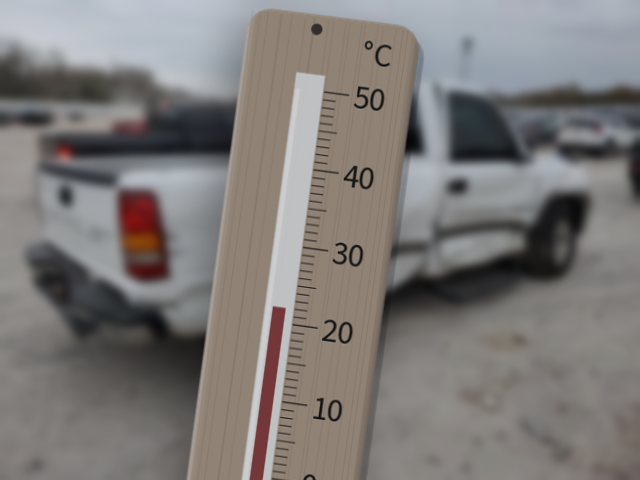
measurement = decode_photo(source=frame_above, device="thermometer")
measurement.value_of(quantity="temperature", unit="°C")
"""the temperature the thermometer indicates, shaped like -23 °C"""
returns 22 °C
